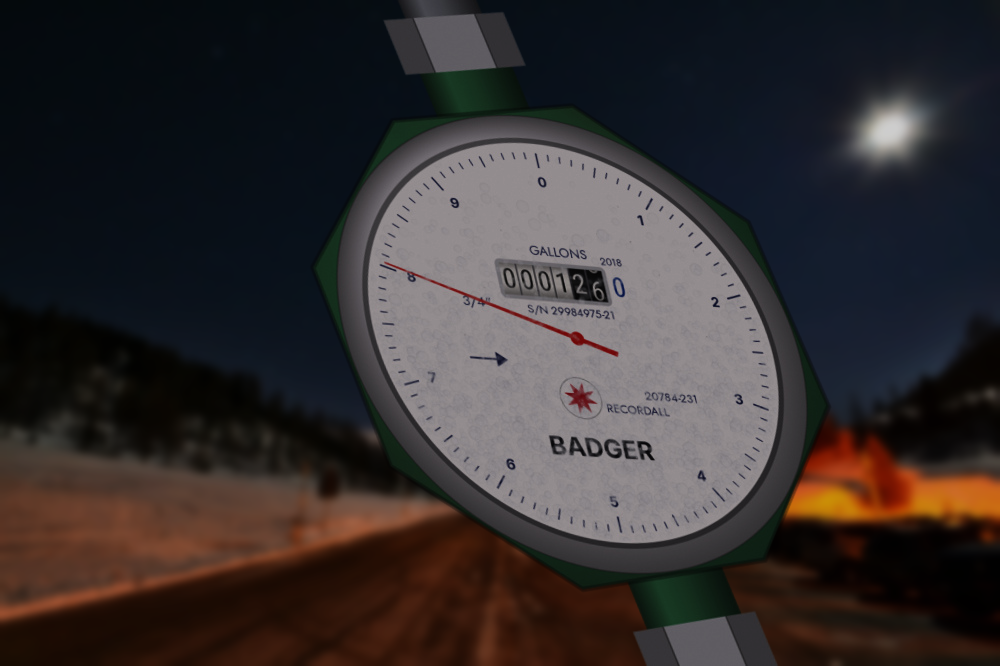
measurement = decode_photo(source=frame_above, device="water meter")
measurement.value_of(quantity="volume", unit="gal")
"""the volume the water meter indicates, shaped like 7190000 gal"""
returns 1258.0 gal
